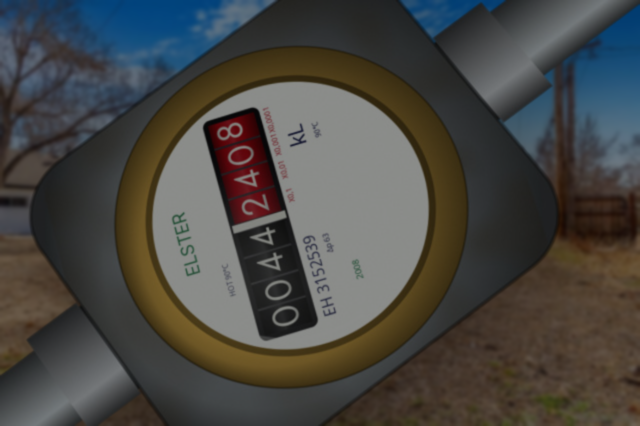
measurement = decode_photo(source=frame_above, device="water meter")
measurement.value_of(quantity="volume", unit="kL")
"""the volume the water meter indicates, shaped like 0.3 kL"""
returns 44.2408 kL
